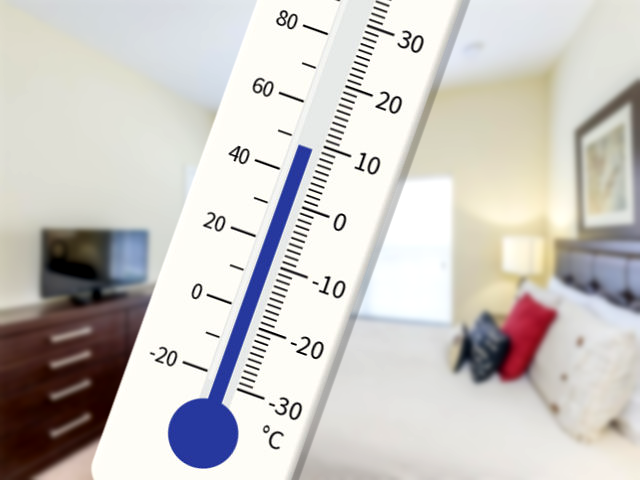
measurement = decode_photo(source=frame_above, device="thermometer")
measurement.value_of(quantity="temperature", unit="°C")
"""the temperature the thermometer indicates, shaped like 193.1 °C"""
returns 9 °C
